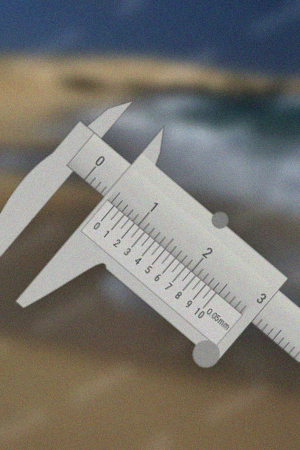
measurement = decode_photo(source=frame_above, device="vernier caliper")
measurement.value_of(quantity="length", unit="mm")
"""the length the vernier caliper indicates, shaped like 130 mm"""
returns 5.6 mm
